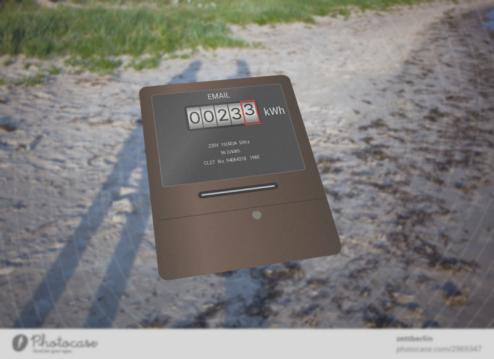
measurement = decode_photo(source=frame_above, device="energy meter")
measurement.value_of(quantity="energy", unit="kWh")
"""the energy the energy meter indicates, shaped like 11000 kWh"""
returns 23.3 kWh
